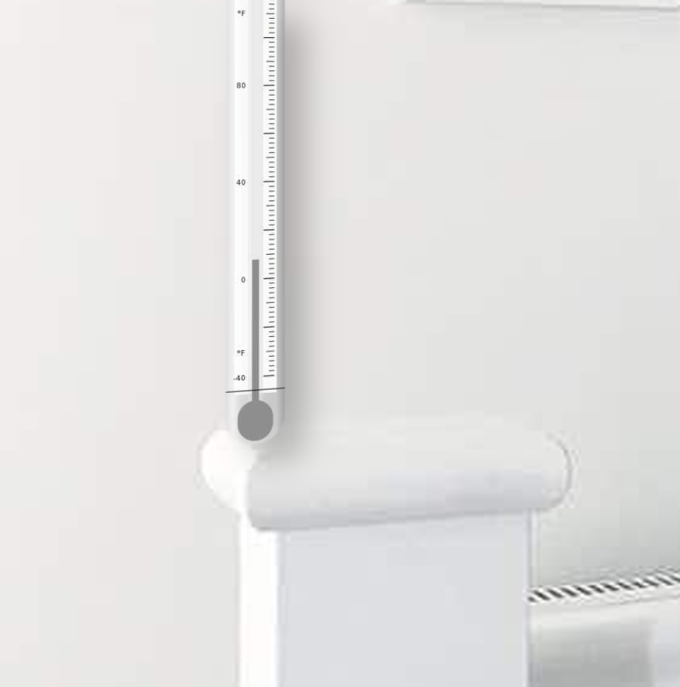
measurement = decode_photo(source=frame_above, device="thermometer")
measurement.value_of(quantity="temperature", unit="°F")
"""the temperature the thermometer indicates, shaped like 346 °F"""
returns 8 °F
